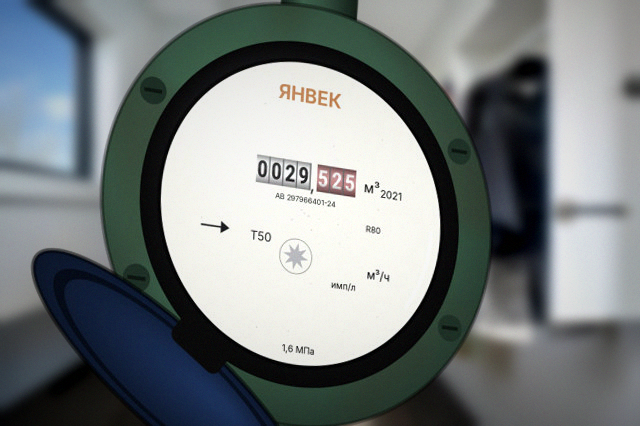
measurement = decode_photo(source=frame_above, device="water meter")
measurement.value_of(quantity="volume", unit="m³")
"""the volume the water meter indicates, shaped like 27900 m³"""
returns 29.525 m³
